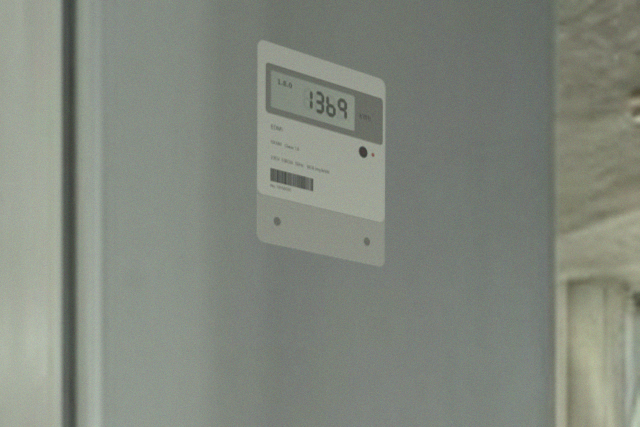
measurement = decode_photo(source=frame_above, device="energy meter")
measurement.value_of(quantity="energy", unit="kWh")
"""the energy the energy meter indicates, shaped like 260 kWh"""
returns 1369 kWh
